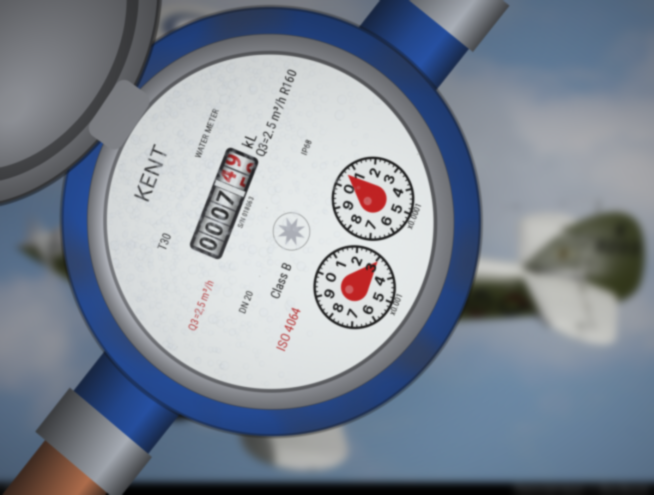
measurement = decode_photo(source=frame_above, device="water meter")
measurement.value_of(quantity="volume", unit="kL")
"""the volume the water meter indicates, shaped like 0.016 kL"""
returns 7.4930 kL
